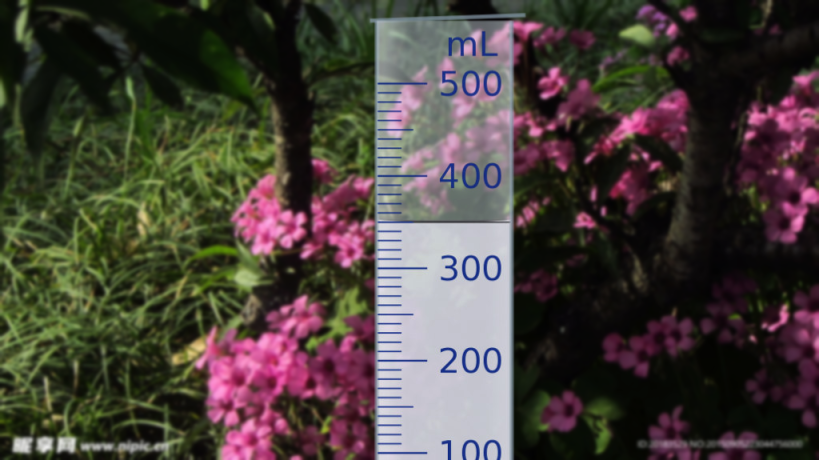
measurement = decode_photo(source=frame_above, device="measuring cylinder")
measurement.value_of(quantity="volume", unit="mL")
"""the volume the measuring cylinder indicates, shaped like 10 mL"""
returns 350 mL
